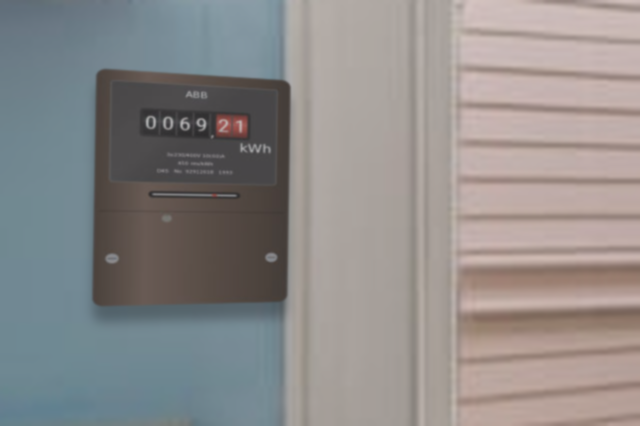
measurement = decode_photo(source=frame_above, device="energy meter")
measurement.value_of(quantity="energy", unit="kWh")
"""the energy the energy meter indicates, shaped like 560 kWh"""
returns 69.21 kWh
